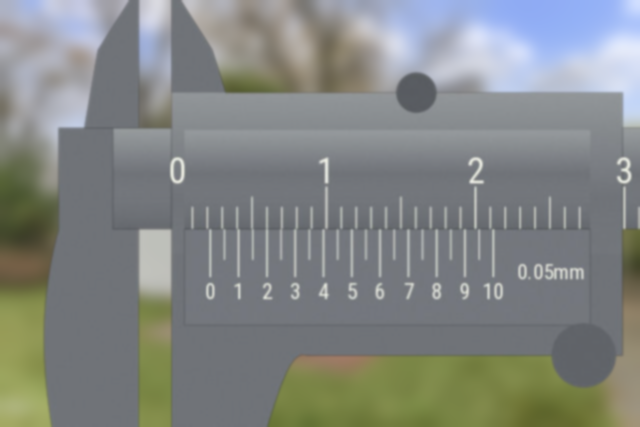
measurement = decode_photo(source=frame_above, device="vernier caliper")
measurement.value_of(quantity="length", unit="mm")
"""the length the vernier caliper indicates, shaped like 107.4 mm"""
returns 2.2 mm
